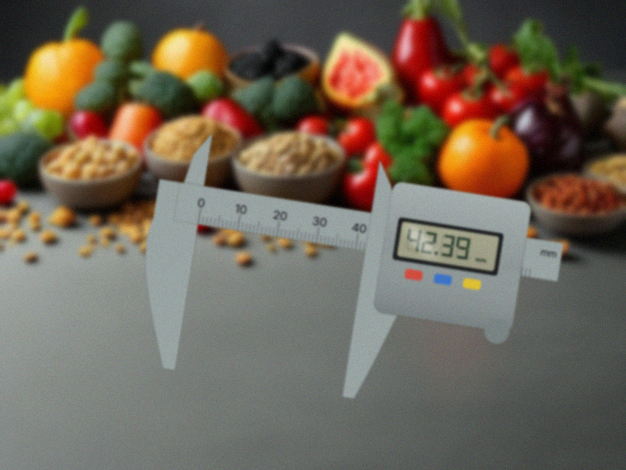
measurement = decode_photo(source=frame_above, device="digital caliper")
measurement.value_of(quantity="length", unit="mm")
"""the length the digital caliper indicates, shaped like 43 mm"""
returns 42.39 mm
